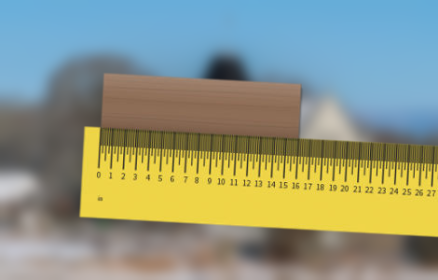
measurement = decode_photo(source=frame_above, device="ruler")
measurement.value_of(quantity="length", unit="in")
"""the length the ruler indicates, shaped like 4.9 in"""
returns 16 in
